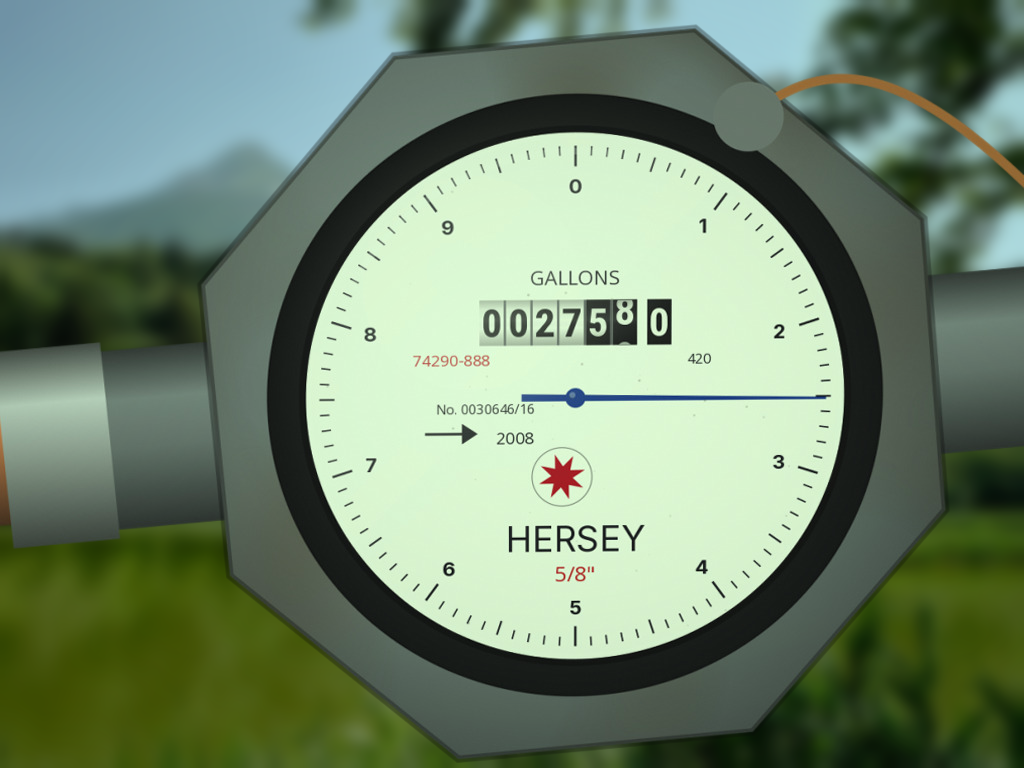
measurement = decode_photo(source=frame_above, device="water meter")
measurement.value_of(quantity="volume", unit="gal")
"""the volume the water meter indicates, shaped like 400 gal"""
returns 27582.5 gal
